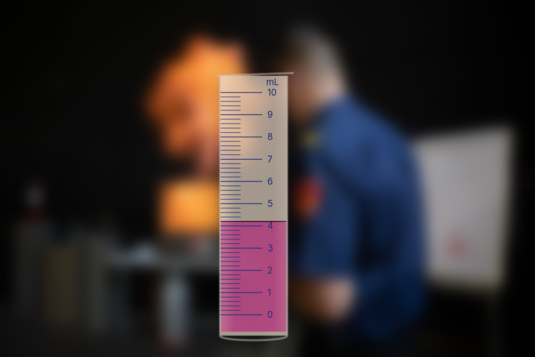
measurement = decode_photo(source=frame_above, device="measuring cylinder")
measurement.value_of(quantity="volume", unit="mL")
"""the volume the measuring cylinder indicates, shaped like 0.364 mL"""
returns 4.2 mL
